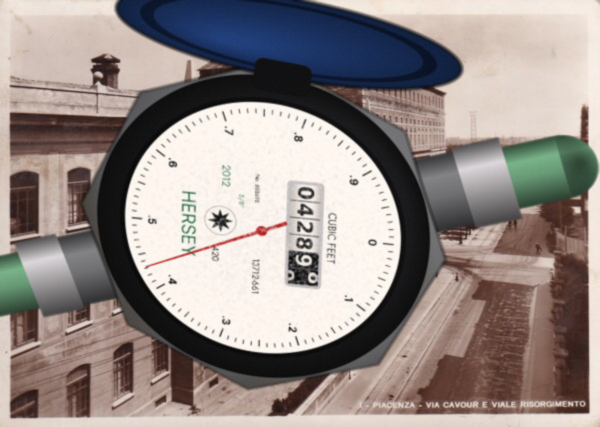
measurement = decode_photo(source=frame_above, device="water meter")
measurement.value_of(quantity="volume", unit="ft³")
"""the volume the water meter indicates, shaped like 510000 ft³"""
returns 42898.43 ft³
